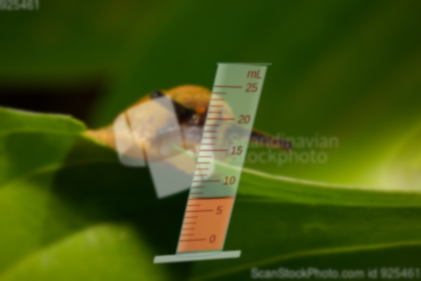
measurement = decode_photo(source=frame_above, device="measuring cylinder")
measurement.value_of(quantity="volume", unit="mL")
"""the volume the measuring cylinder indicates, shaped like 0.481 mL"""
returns 7 mL
